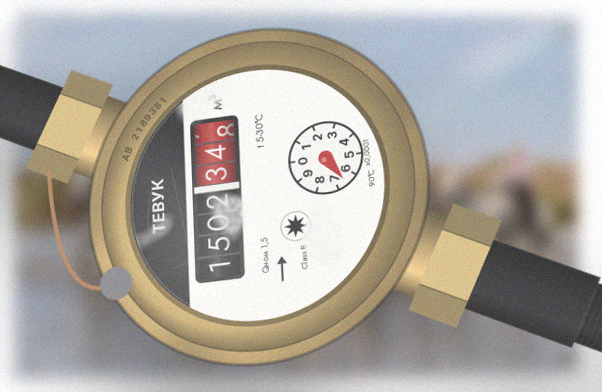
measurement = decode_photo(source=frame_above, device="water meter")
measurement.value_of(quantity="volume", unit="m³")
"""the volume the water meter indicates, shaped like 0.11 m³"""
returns 1502.3476 m³
